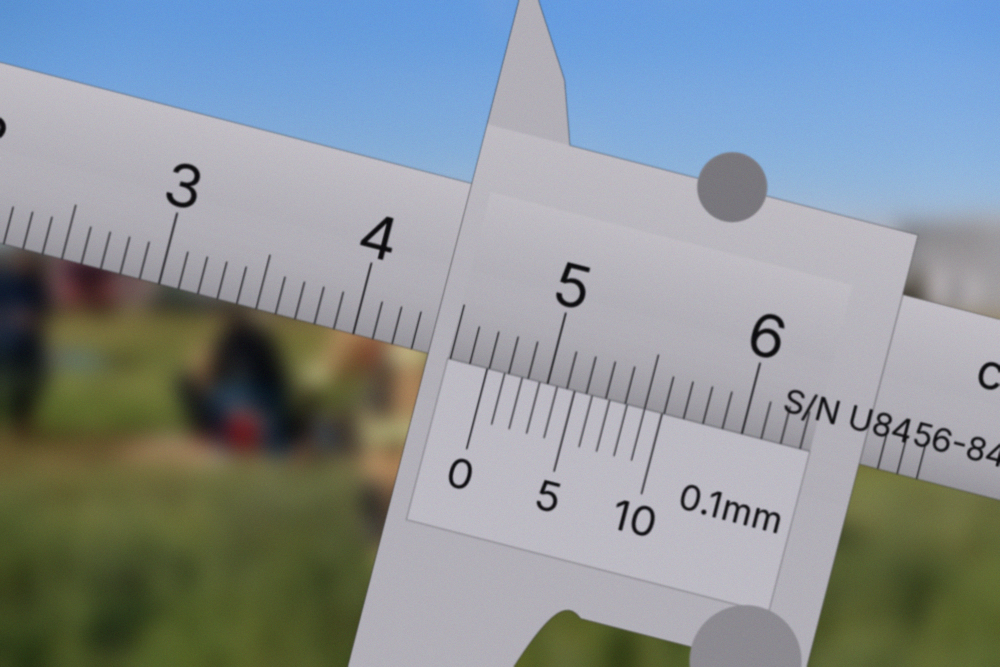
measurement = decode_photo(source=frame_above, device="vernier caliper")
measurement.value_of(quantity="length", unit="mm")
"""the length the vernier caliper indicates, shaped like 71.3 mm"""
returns 46.9 mm
